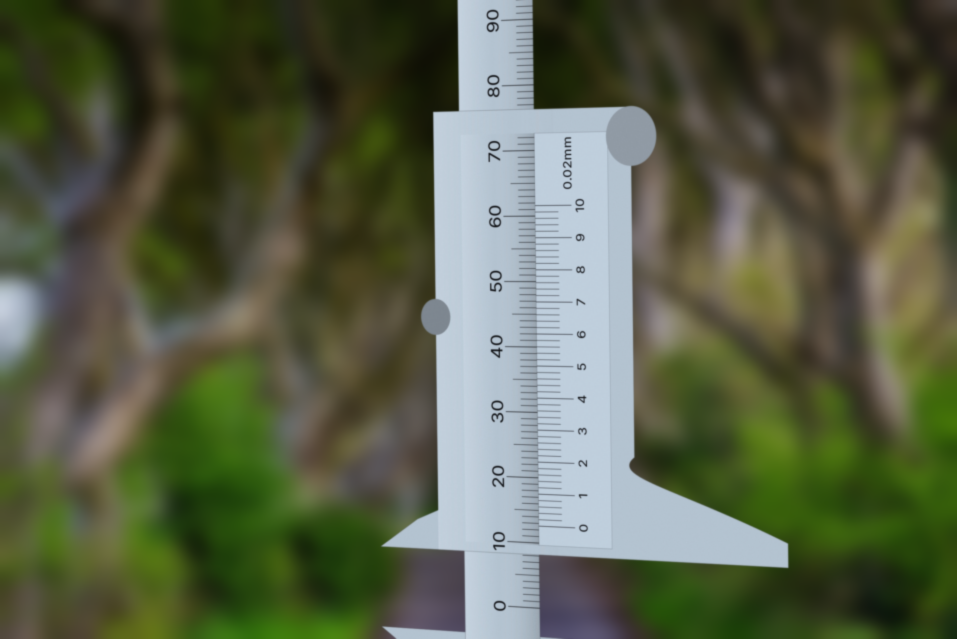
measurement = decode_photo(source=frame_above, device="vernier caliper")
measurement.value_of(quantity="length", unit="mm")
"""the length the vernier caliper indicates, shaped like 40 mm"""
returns 12.6 mm
